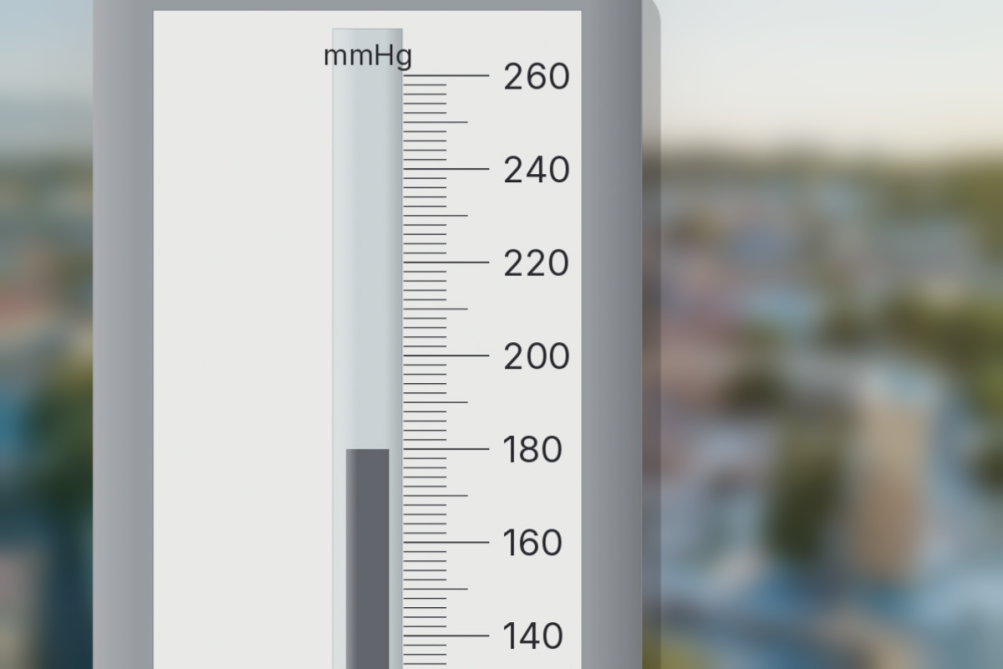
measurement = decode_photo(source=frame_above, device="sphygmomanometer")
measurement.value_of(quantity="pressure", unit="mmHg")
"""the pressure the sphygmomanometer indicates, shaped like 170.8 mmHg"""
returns 180 mmHg
